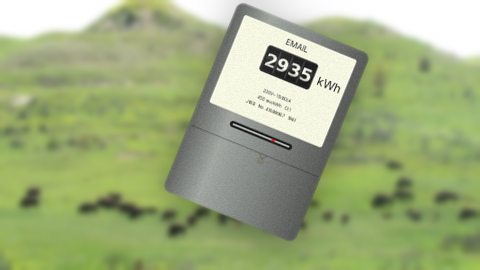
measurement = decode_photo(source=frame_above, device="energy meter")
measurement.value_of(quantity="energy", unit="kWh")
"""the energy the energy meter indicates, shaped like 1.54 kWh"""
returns 2935 kWh
